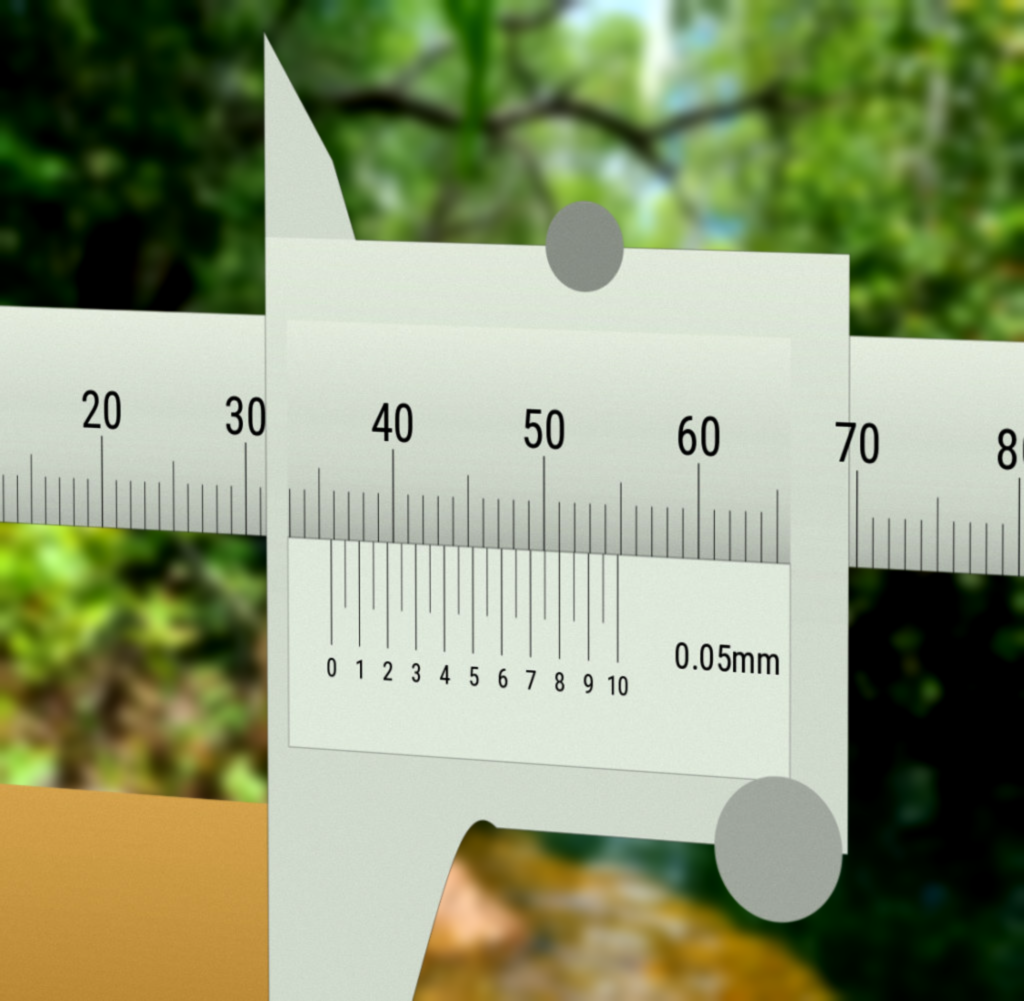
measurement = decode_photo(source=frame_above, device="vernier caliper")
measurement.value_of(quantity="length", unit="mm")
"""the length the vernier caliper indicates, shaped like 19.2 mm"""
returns 35.8 mm
